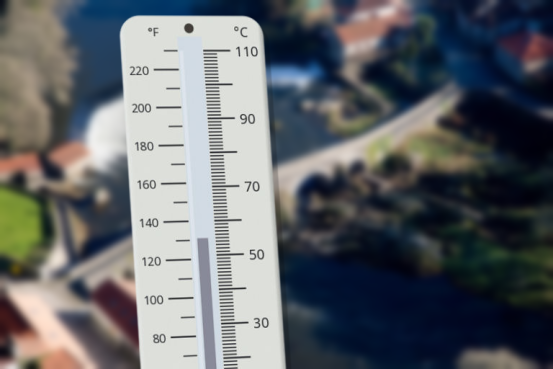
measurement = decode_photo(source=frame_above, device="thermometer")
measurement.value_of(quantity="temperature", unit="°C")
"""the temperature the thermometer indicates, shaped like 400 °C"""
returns 55 °C
